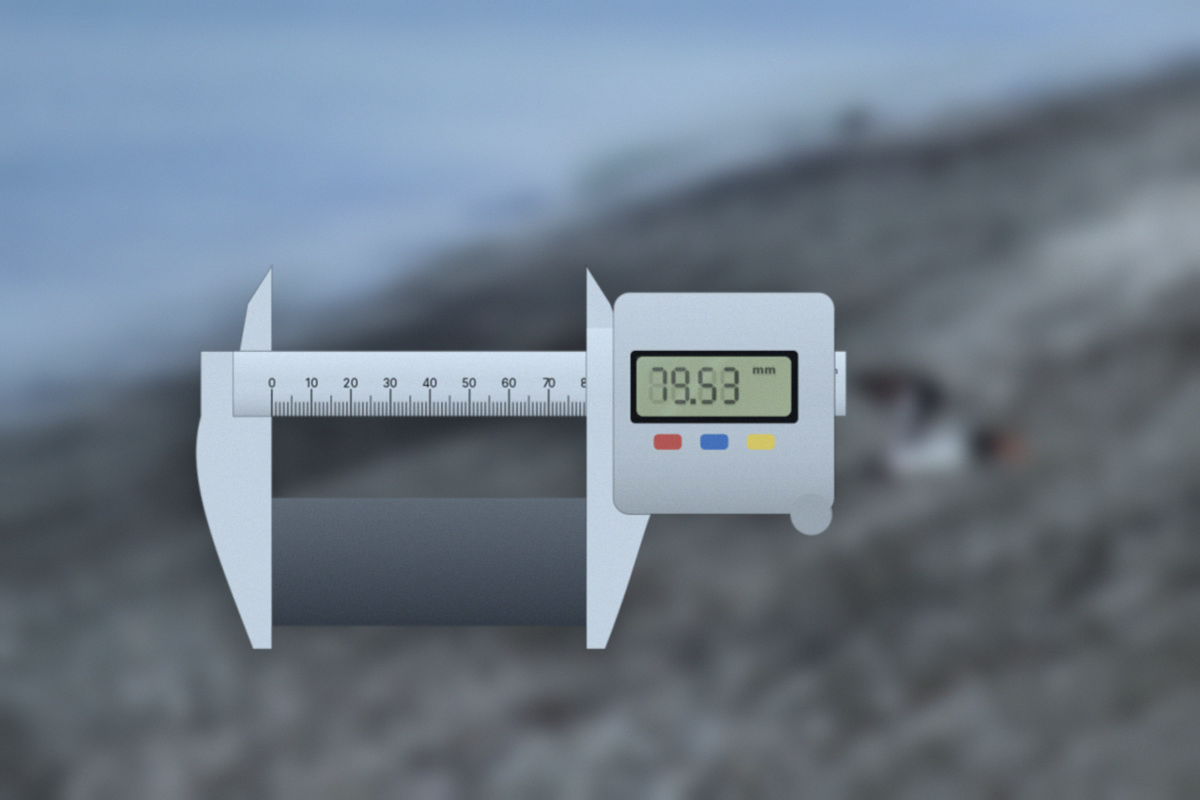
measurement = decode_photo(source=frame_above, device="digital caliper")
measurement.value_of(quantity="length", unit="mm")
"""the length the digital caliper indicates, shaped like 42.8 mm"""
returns 79.53 mm
